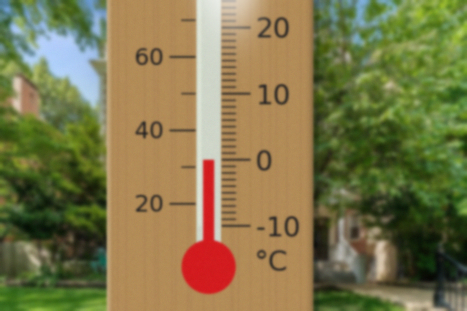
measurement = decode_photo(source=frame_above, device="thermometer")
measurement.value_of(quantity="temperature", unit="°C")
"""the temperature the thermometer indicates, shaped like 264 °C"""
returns 0 °C
